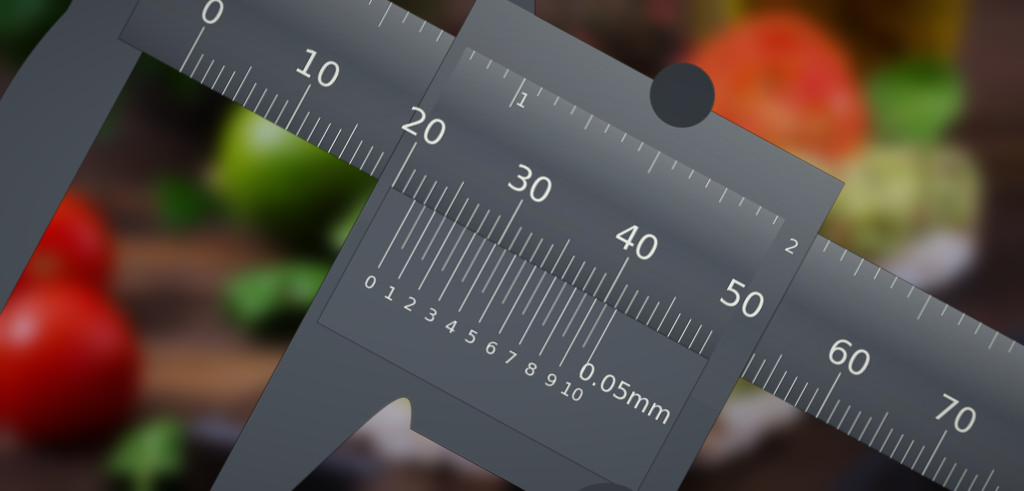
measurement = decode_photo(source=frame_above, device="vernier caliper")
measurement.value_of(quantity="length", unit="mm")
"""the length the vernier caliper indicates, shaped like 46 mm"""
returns 22.2 mm
